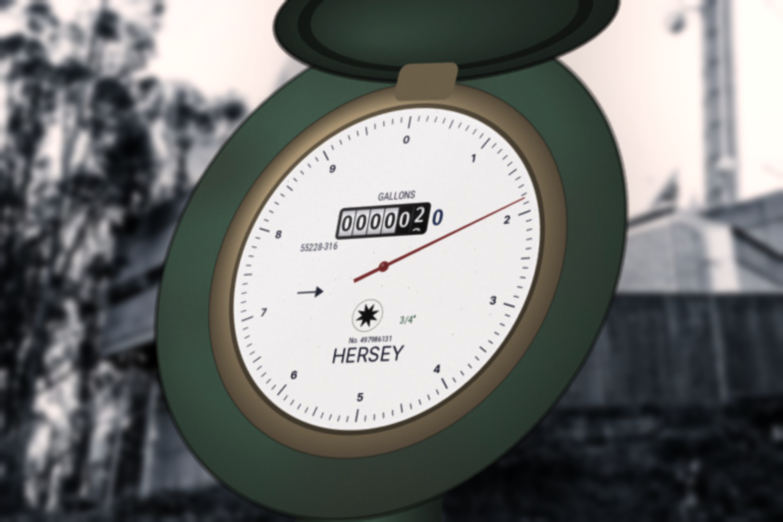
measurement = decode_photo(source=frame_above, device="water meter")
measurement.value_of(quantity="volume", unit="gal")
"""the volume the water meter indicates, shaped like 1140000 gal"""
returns 21.8 gal
